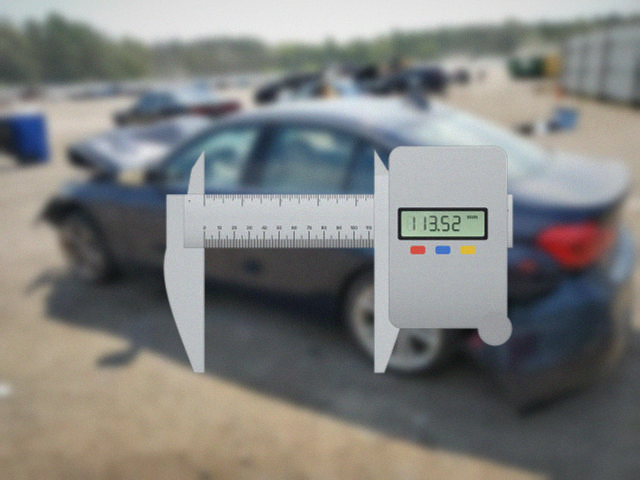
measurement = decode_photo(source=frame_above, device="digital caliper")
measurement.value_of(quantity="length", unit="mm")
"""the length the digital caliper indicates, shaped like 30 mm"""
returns 113.52 mm
